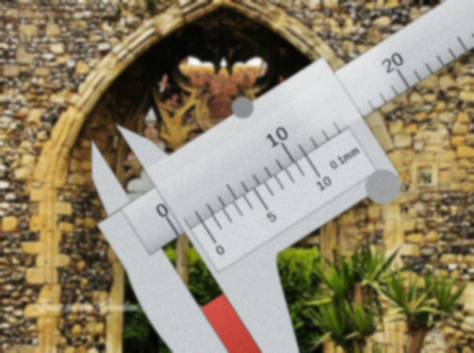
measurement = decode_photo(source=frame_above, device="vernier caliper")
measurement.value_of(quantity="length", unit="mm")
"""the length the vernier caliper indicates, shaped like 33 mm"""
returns 2.0 mm
